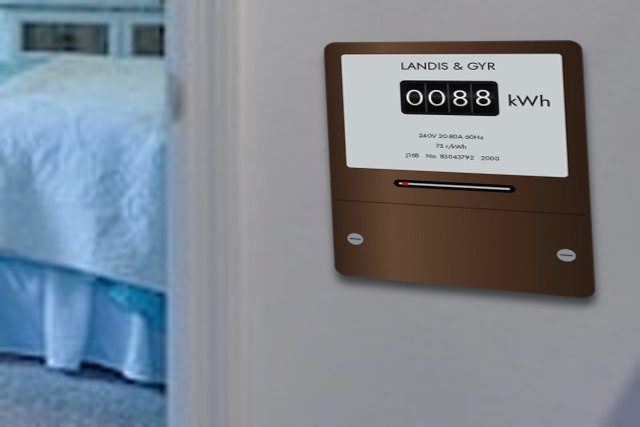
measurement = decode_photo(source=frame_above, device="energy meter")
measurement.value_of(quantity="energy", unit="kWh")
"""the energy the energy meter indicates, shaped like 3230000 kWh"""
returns 88 kWh
